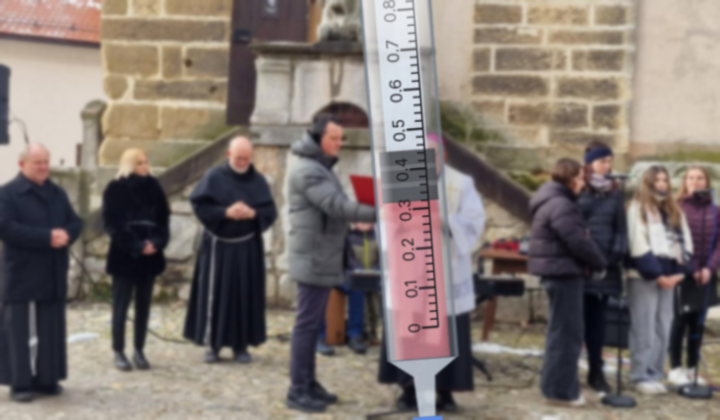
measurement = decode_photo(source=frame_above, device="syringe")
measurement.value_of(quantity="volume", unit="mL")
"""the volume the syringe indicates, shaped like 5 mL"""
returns 0.32 mL
